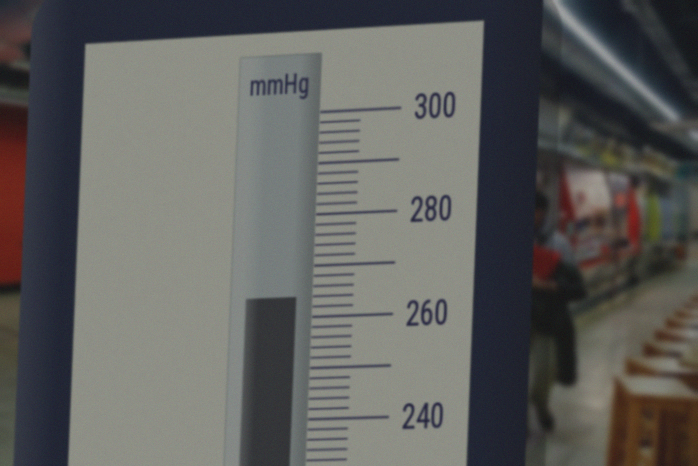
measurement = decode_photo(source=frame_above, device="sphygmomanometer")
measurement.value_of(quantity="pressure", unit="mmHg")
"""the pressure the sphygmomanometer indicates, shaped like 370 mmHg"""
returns 264 mmHg
